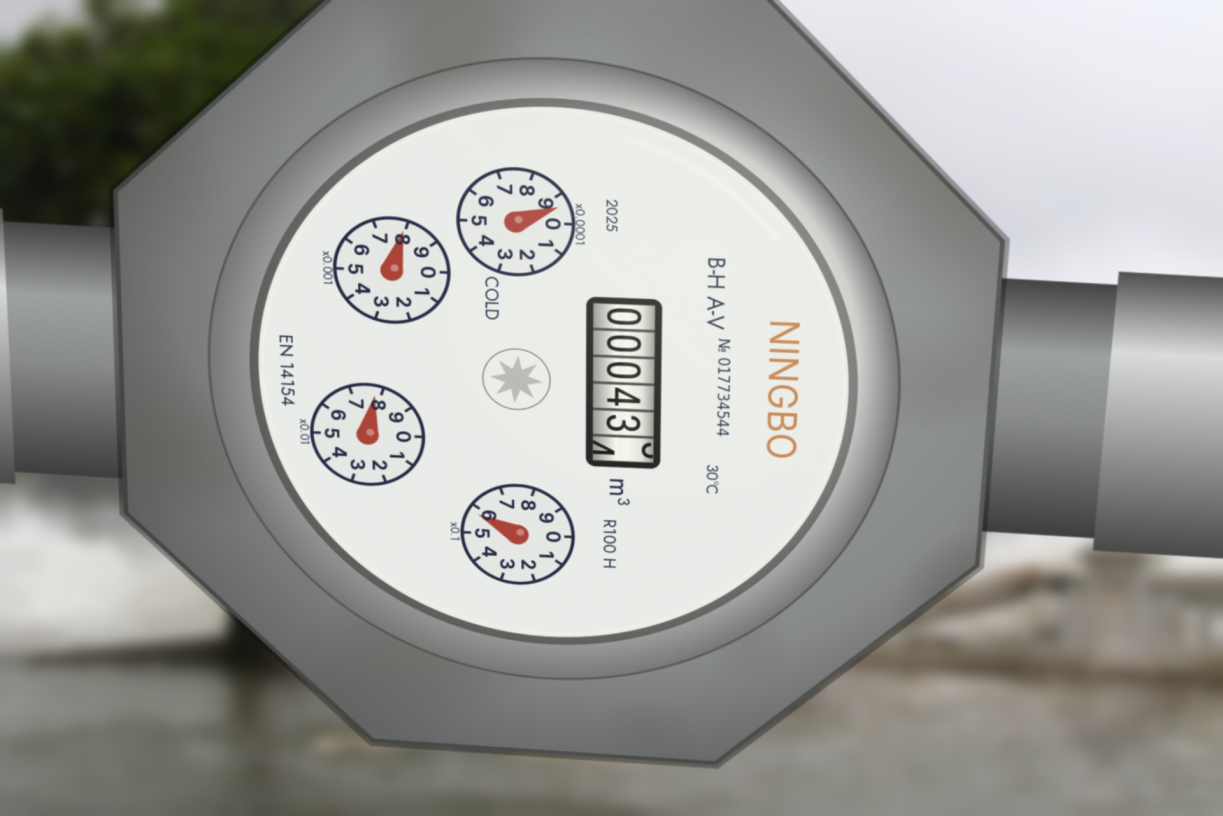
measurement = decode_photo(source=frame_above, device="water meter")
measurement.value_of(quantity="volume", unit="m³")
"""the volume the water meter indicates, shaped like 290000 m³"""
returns 433.5779 m³
